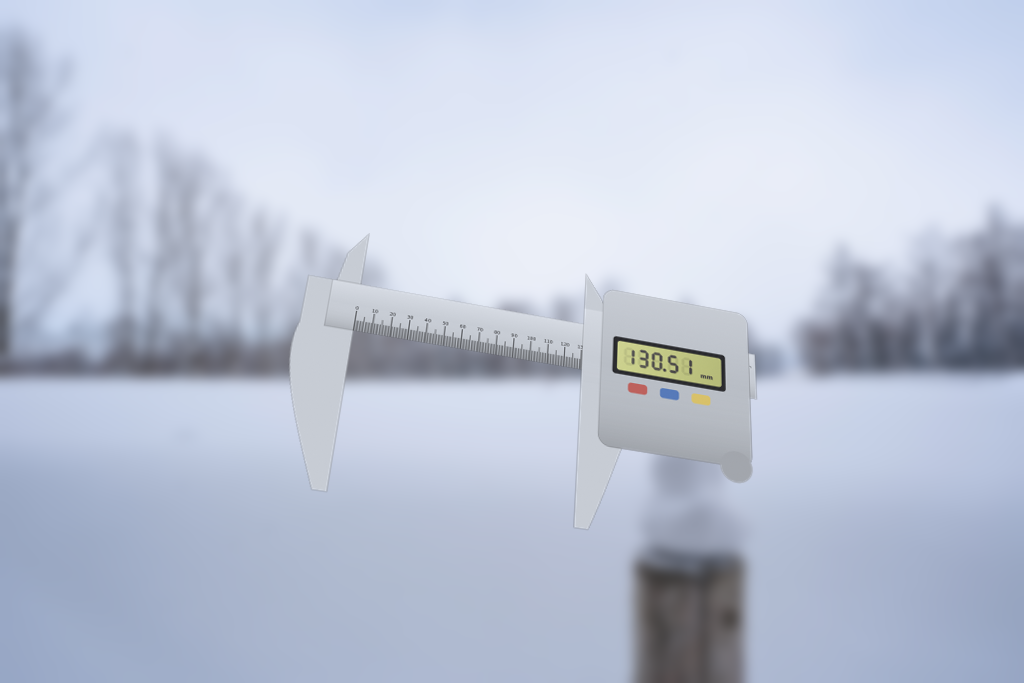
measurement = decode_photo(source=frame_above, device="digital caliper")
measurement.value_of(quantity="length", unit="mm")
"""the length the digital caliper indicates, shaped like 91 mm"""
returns 130.51 mm
